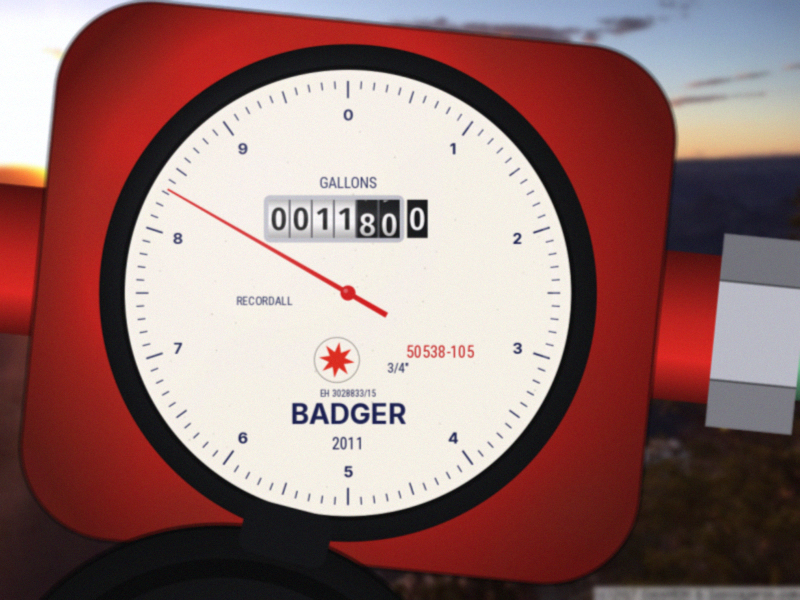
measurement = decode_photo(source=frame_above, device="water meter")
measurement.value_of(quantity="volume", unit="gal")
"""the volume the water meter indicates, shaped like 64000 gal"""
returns 11798.3 gal
